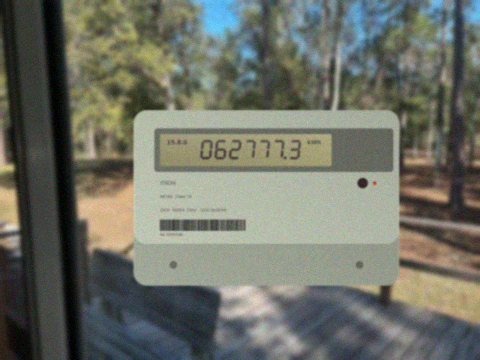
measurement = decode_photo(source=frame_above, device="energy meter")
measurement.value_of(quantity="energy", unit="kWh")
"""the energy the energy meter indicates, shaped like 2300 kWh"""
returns 62777.3 kWh
